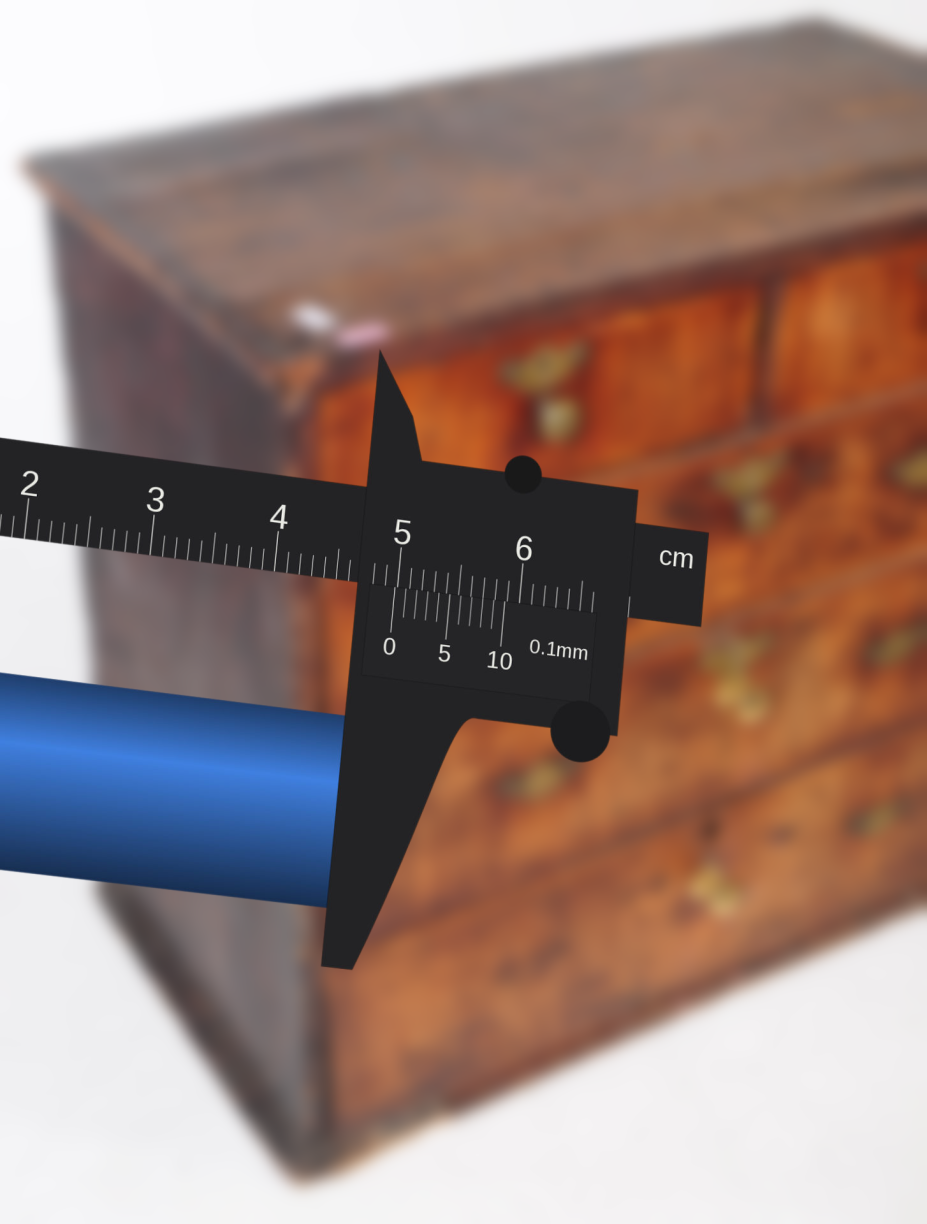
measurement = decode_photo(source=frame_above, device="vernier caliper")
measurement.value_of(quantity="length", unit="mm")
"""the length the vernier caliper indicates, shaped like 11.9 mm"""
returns 49.8 mm
